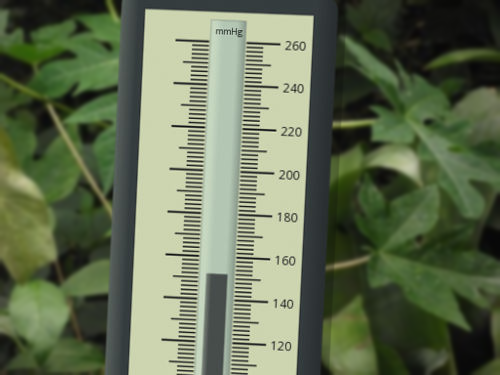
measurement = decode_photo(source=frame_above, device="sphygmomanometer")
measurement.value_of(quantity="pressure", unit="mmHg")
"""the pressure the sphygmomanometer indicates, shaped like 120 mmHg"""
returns 152 mmHg
